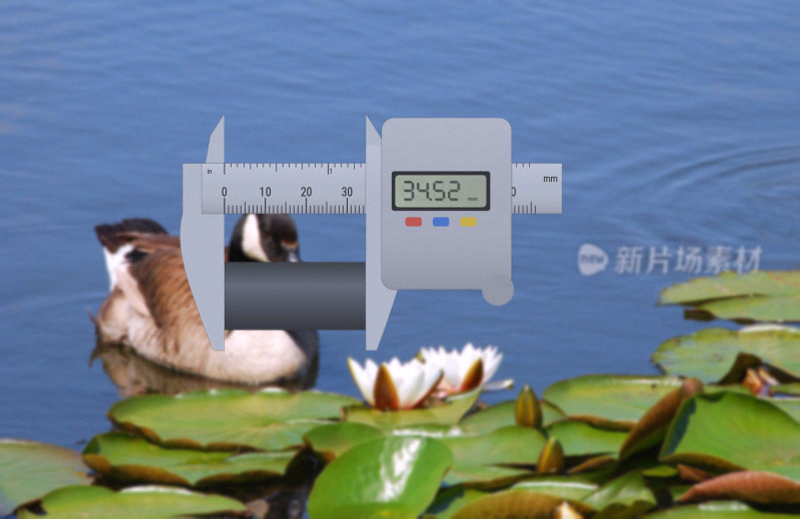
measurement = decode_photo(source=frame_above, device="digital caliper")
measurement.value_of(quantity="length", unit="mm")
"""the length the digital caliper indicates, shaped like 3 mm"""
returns 34.52 mm
